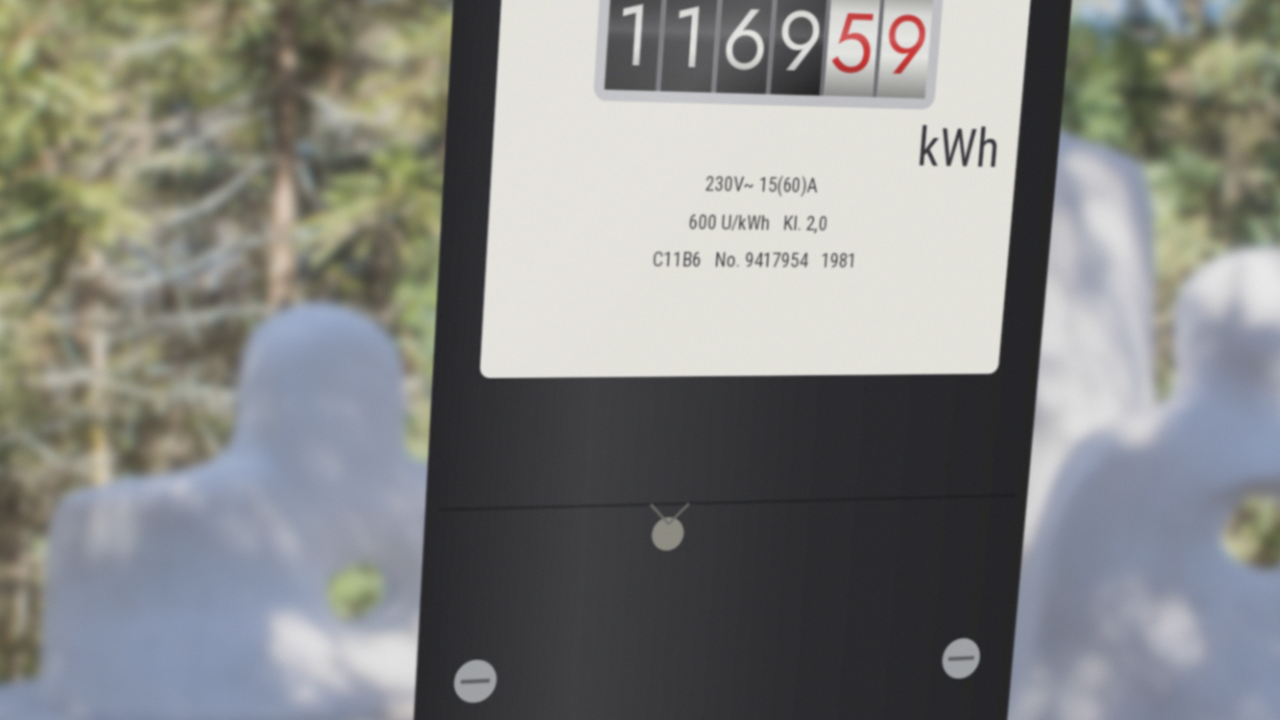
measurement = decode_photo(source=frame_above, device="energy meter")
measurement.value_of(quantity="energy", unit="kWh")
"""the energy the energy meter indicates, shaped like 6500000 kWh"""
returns 1169.59 kWh
